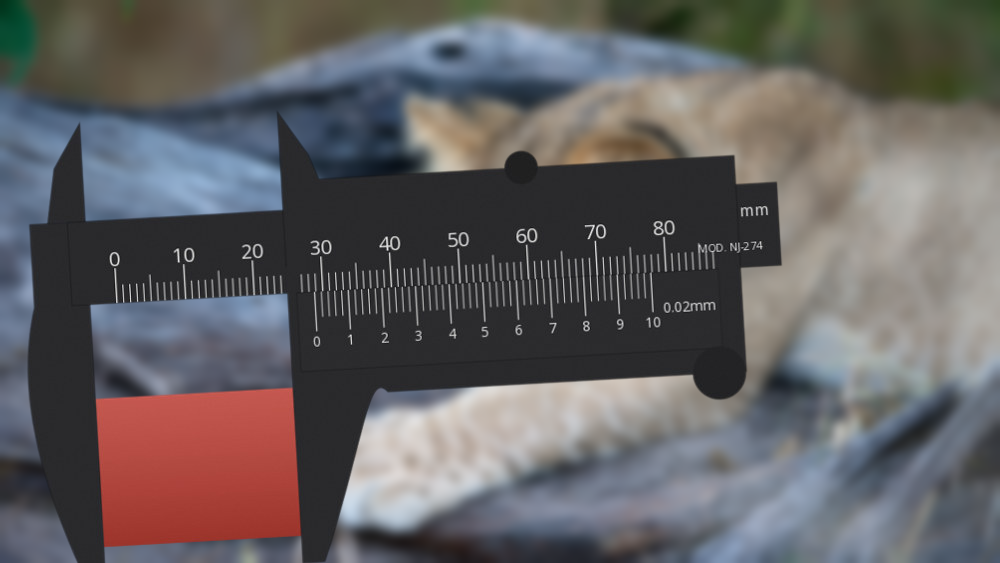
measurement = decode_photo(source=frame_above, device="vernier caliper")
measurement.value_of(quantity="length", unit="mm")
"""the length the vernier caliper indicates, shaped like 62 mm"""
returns 28.8 mm
